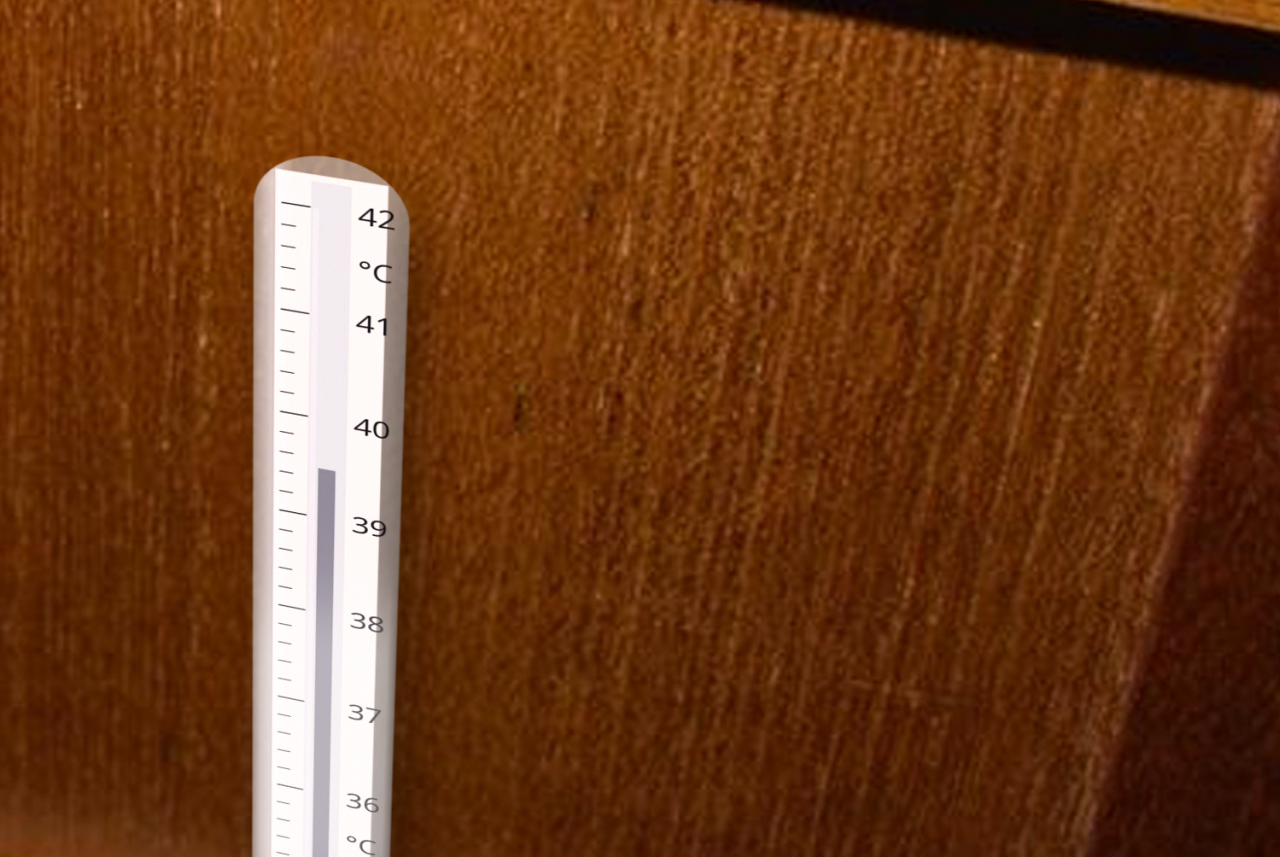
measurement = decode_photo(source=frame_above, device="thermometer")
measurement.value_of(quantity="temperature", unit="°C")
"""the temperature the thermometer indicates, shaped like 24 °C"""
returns 39.5 °C
